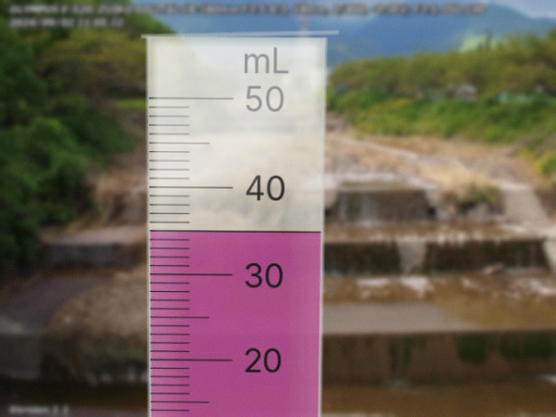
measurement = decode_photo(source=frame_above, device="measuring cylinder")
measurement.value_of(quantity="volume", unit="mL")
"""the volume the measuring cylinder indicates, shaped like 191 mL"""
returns 35 mL
